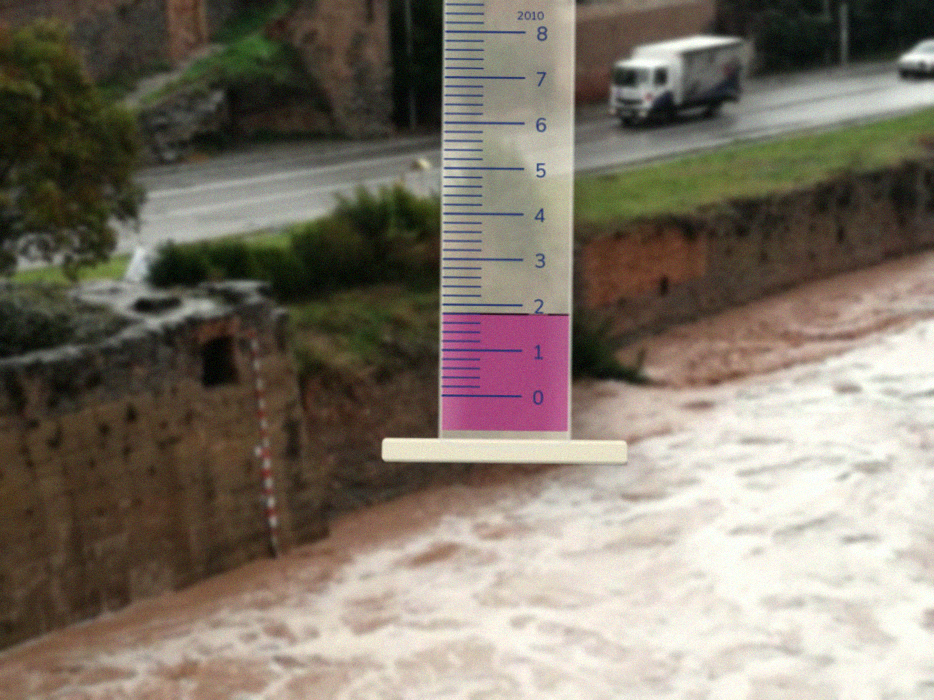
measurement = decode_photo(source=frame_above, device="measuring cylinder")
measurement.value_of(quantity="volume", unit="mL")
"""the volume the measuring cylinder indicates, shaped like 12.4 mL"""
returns 1.8 mL
